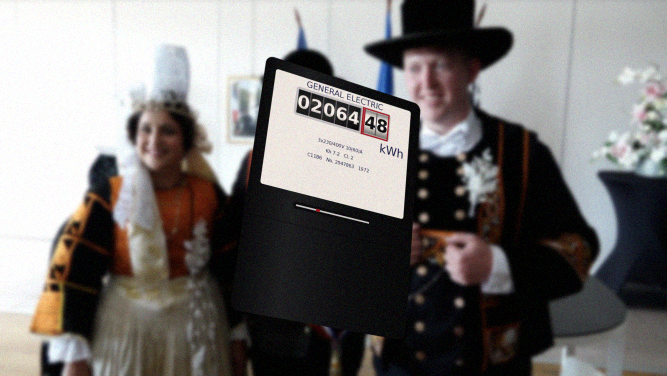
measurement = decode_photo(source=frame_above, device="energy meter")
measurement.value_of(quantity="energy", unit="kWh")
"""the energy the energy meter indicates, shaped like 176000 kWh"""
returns 2064.48 kWh
